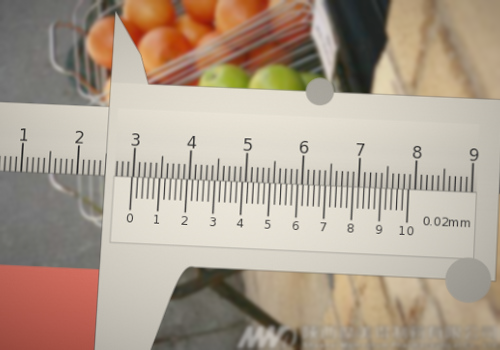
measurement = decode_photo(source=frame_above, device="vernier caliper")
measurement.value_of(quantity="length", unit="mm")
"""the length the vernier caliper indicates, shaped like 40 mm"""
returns 29.8 mm
